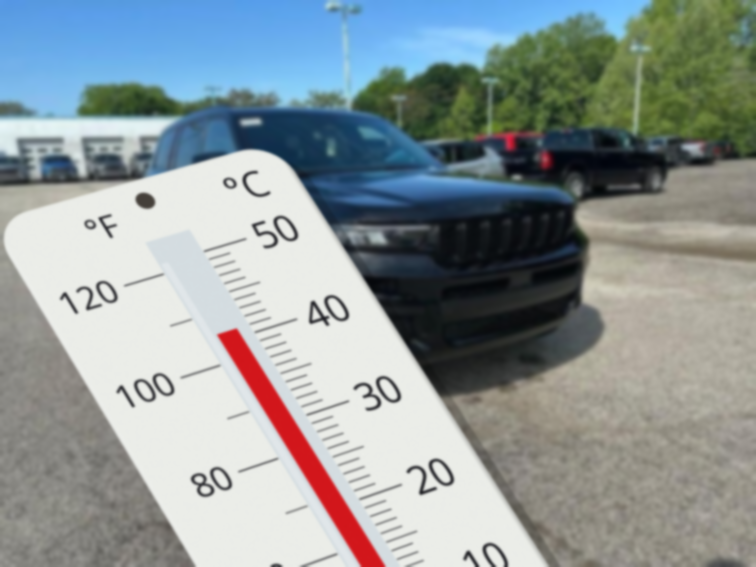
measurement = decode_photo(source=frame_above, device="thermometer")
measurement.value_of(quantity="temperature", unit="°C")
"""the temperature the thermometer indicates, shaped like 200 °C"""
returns 41 °C
